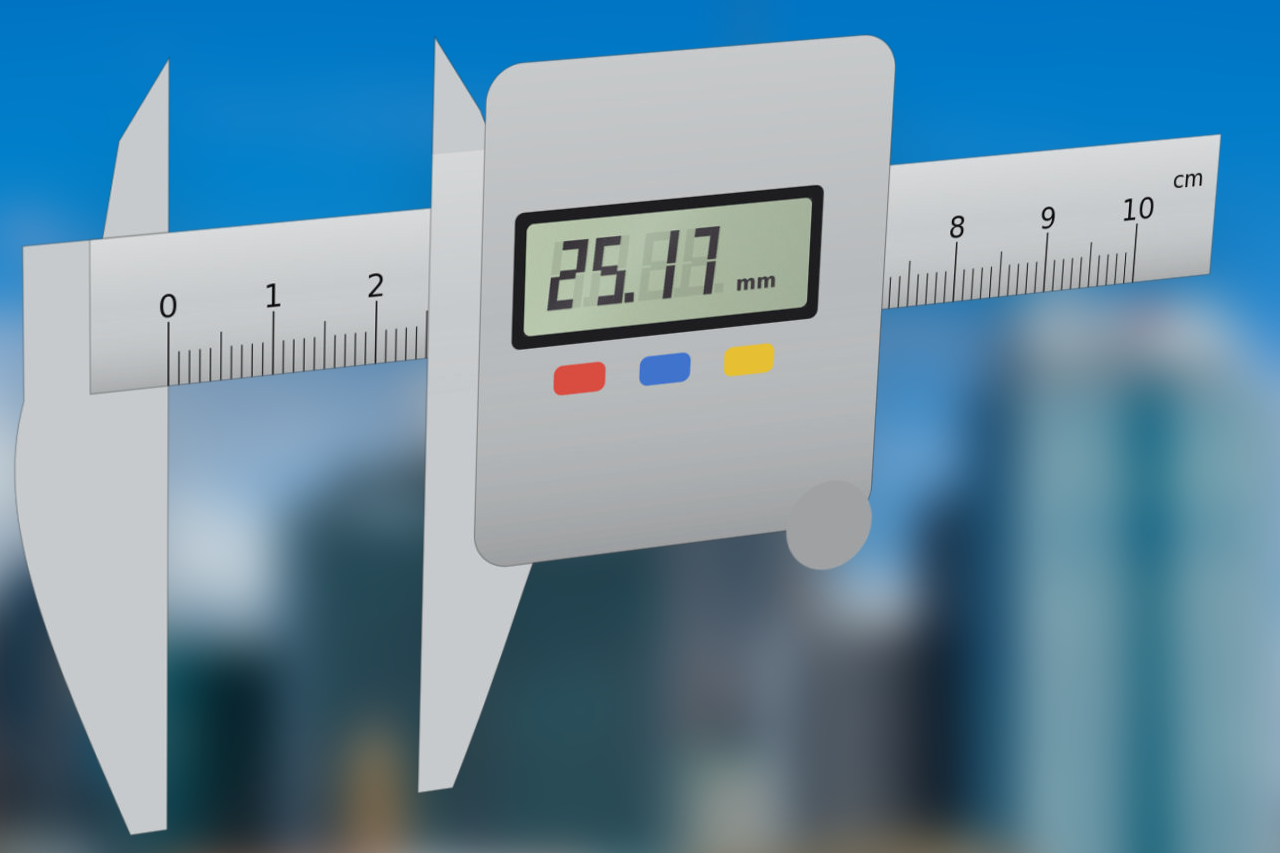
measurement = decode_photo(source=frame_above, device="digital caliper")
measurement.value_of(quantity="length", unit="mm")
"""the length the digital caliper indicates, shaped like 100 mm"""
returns 25.17 mm
